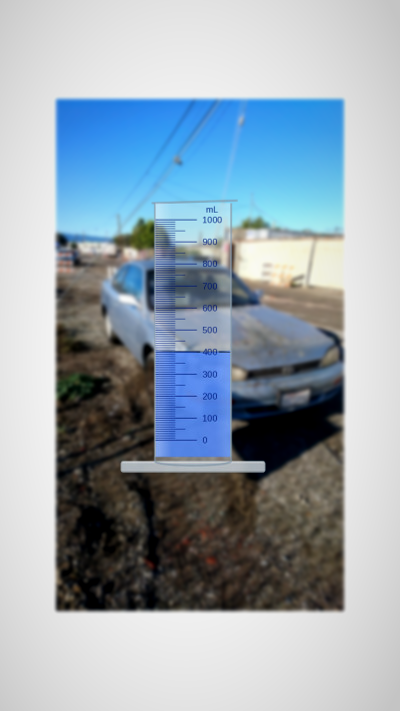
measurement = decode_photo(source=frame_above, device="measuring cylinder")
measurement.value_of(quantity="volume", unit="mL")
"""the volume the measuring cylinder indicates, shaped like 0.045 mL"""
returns 400 mL
